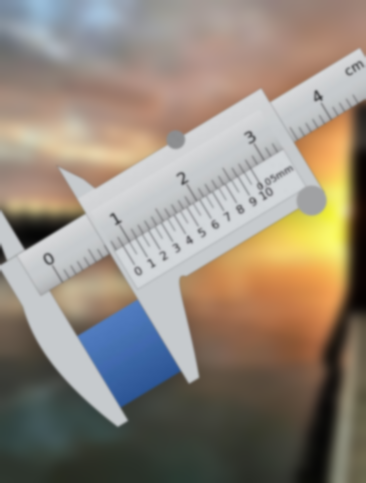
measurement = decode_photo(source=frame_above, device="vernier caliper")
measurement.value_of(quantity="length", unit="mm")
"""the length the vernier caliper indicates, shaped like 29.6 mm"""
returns 9.0 mm
